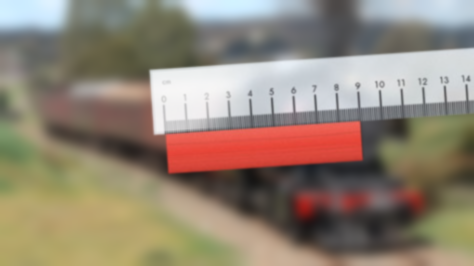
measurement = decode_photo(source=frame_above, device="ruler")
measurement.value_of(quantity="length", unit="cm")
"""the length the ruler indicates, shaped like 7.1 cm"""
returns 9 cm
